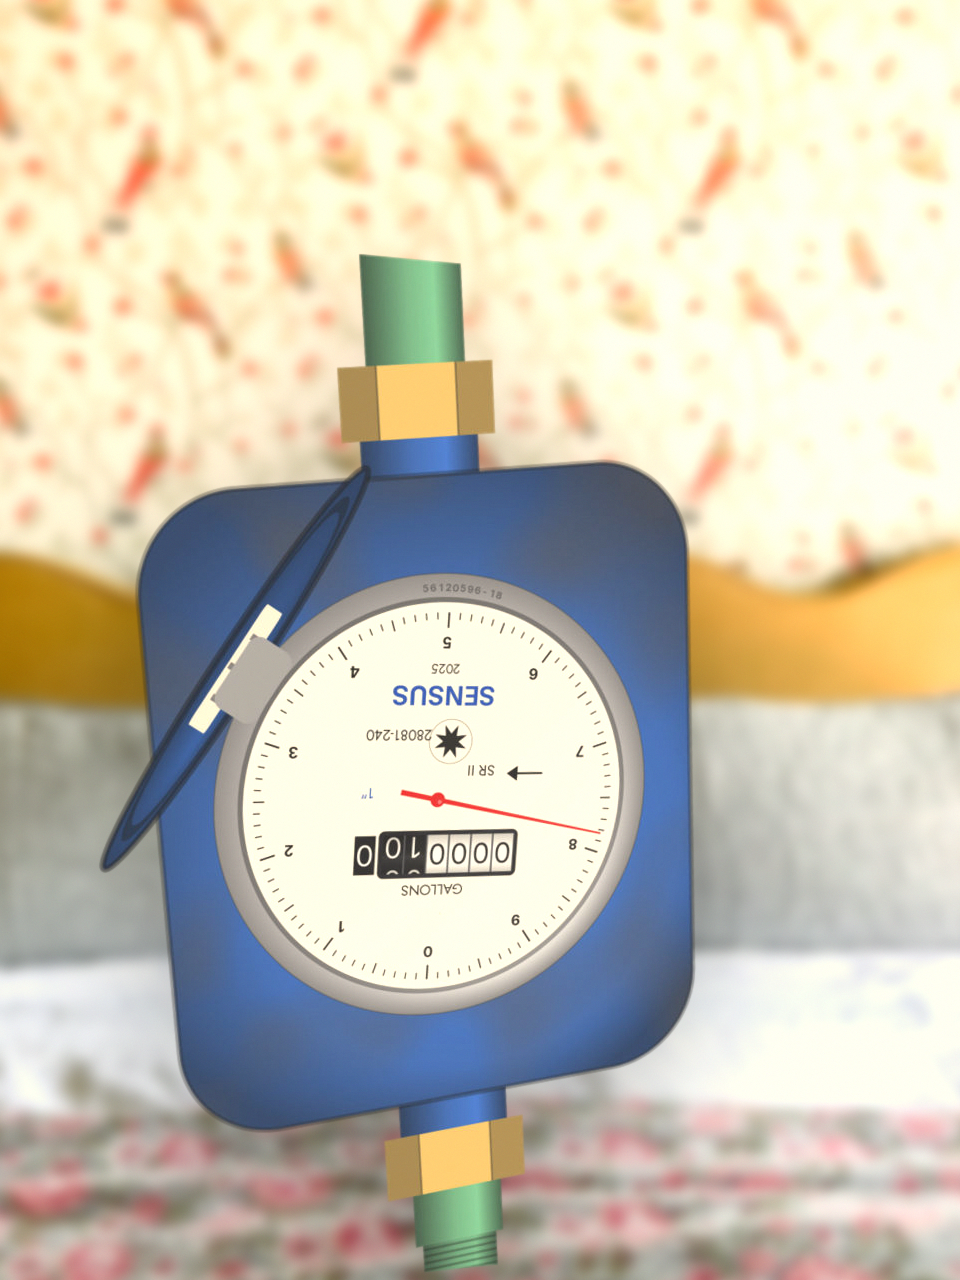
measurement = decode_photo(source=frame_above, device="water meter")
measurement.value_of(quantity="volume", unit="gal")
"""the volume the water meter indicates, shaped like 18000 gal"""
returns 97.8 gal
